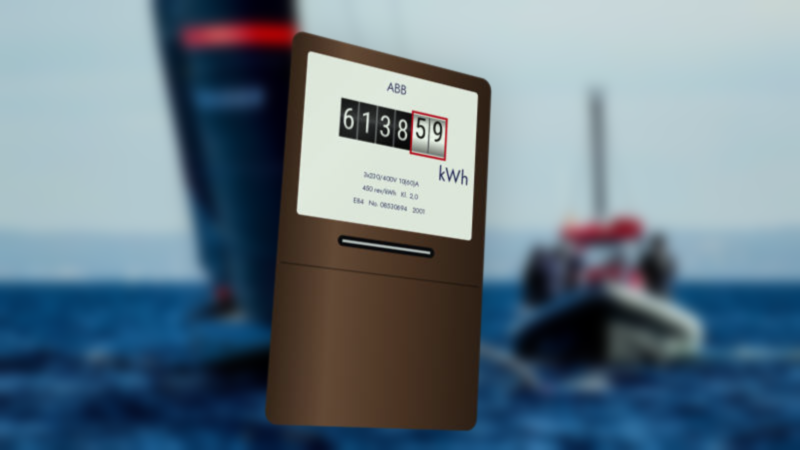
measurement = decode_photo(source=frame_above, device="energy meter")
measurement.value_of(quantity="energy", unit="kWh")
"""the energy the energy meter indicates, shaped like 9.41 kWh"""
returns 6138.59 kWh
